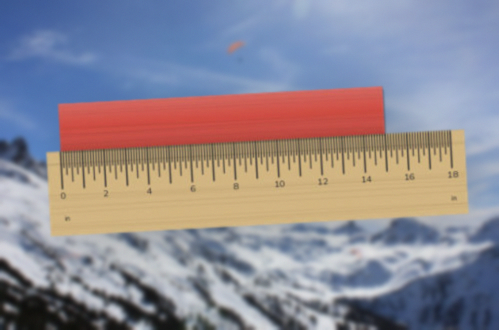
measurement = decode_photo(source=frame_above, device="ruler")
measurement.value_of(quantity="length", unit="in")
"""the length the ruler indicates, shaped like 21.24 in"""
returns 15 in
